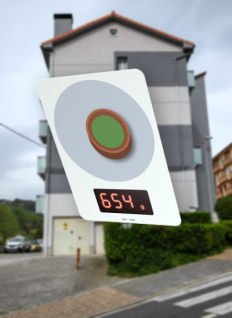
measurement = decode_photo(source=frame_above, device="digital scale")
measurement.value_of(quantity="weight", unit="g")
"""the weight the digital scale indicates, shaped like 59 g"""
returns 654 g
